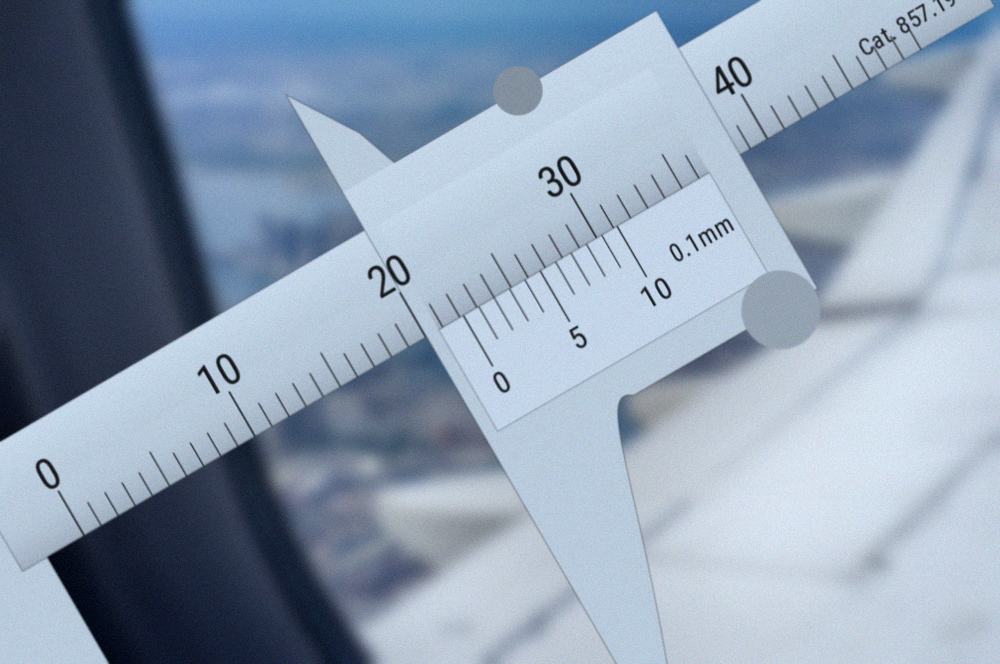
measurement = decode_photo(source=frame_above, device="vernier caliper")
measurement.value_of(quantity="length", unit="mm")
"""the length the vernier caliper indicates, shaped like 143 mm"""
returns 22.2 mm
